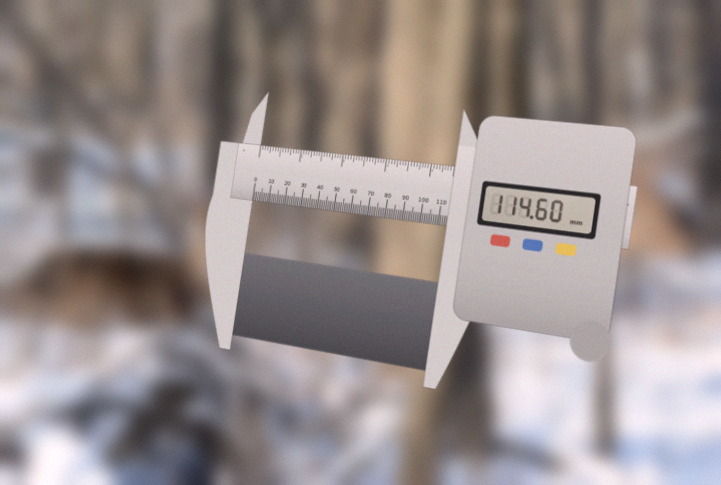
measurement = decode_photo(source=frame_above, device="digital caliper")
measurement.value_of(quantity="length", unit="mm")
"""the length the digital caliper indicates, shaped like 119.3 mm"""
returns 114.60 mm
